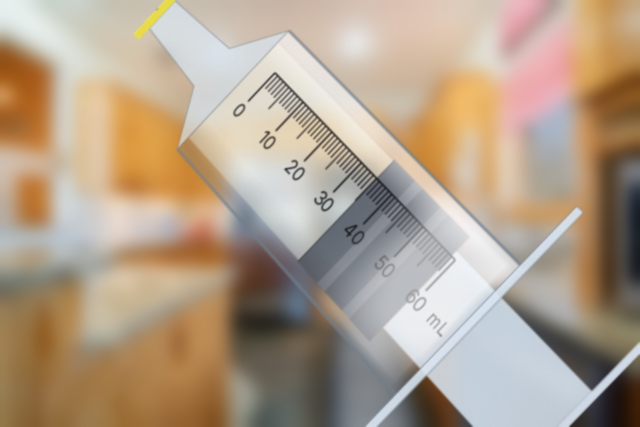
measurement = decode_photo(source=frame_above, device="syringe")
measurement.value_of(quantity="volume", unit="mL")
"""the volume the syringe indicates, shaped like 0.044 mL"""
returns 35 mL
